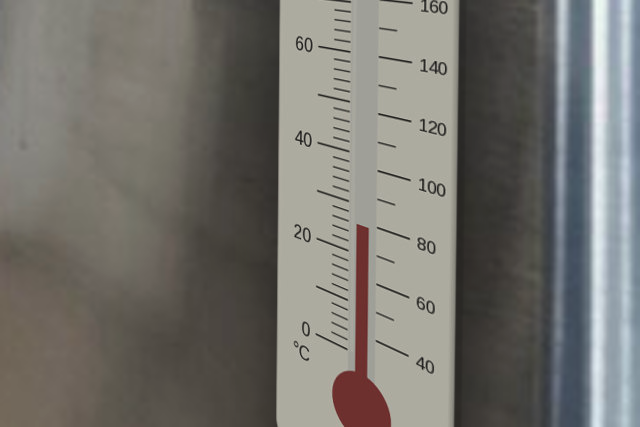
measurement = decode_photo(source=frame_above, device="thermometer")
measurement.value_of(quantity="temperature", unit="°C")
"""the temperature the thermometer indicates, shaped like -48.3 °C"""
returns 26 °C
